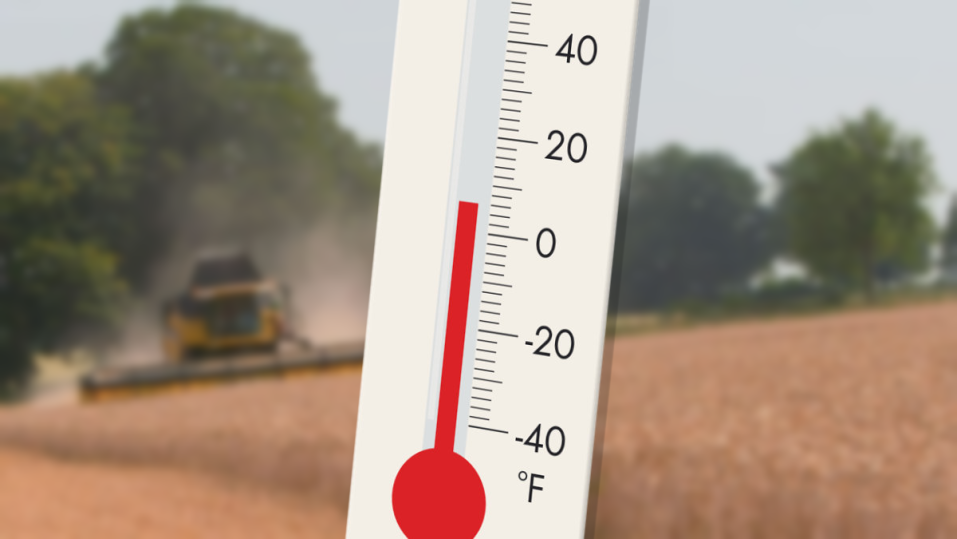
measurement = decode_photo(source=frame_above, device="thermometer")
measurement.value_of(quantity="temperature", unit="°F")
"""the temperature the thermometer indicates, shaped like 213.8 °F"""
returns 6 °F
